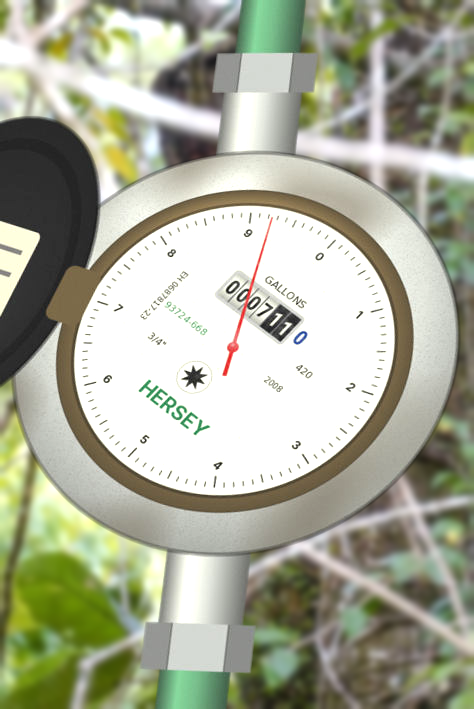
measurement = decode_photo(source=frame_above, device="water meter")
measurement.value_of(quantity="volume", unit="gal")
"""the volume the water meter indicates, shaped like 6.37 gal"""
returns 7109.2 gal
